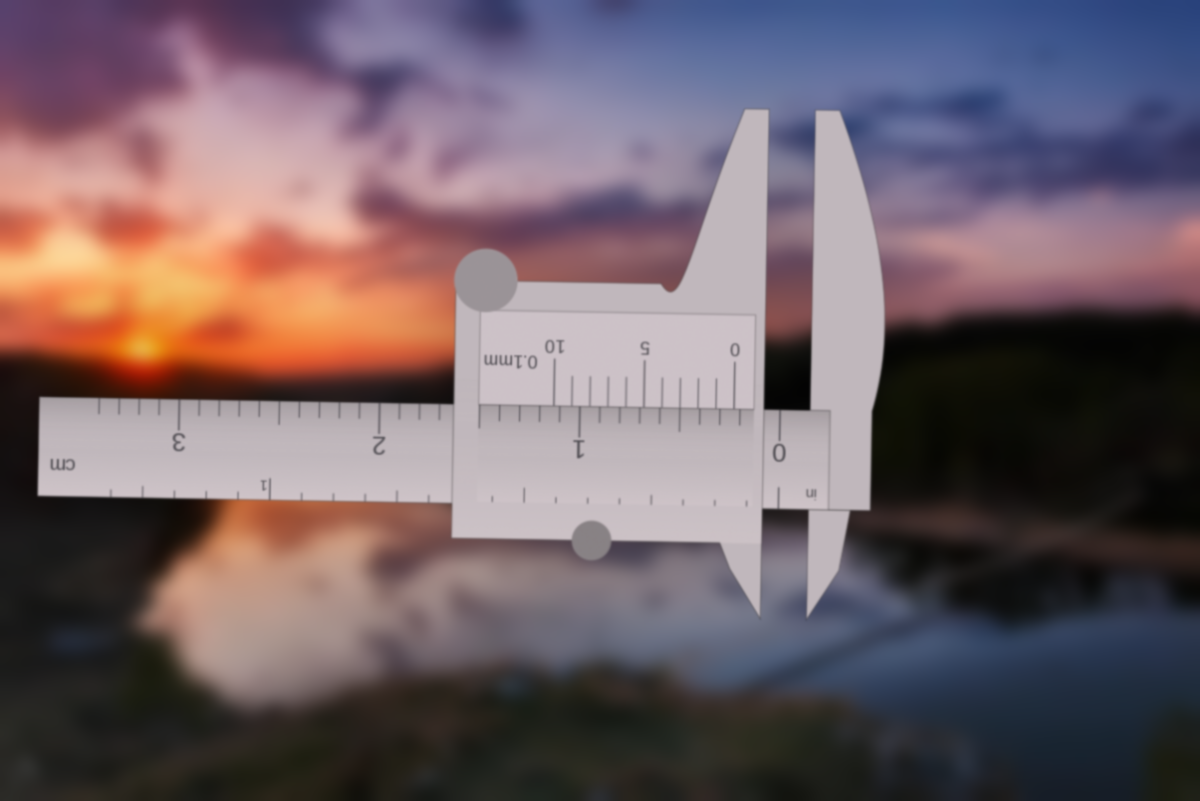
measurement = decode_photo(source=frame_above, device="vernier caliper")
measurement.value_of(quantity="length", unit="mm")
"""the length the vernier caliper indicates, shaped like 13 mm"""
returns 2.3 mm
